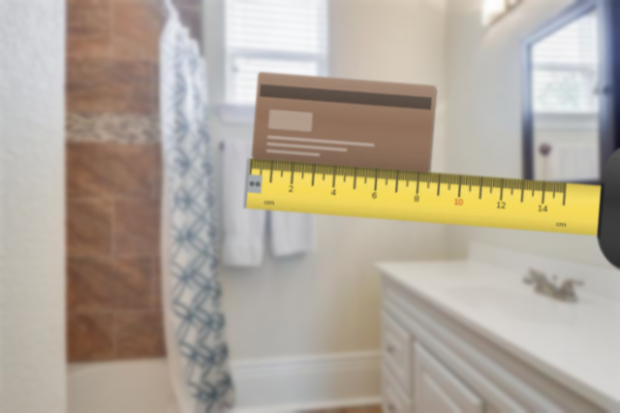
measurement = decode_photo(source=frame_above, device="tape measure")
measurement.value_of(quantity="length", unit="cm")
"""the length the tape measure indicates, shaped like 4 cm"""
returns 8.5 cm
